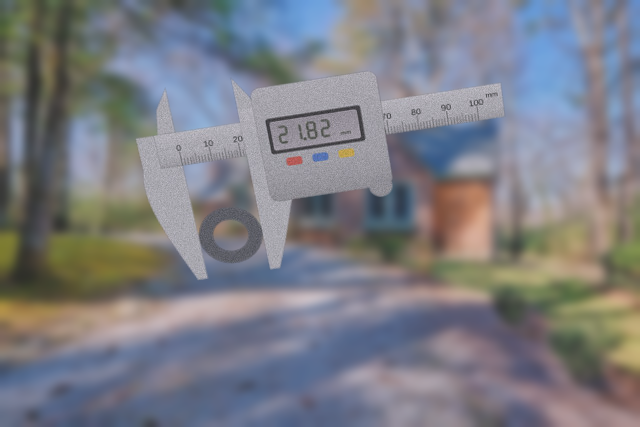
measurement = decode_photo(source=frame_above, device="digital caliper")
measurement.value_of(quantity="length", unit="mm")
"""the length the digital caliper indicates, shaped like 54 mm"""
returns 21.82 mm
